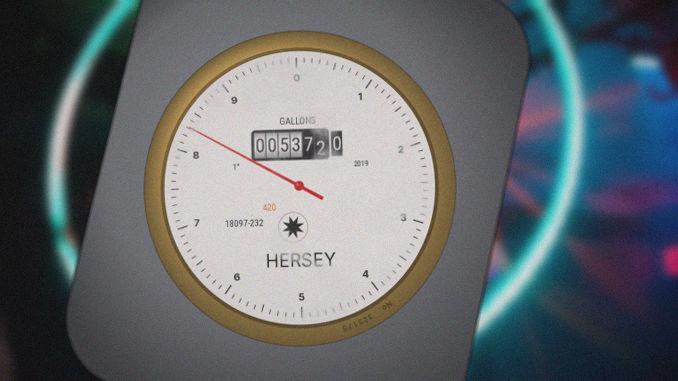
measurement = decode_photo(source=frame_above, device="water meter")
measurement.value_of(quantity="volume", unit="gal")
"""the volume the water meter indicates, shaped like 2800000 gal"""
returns 53718.3 gal
